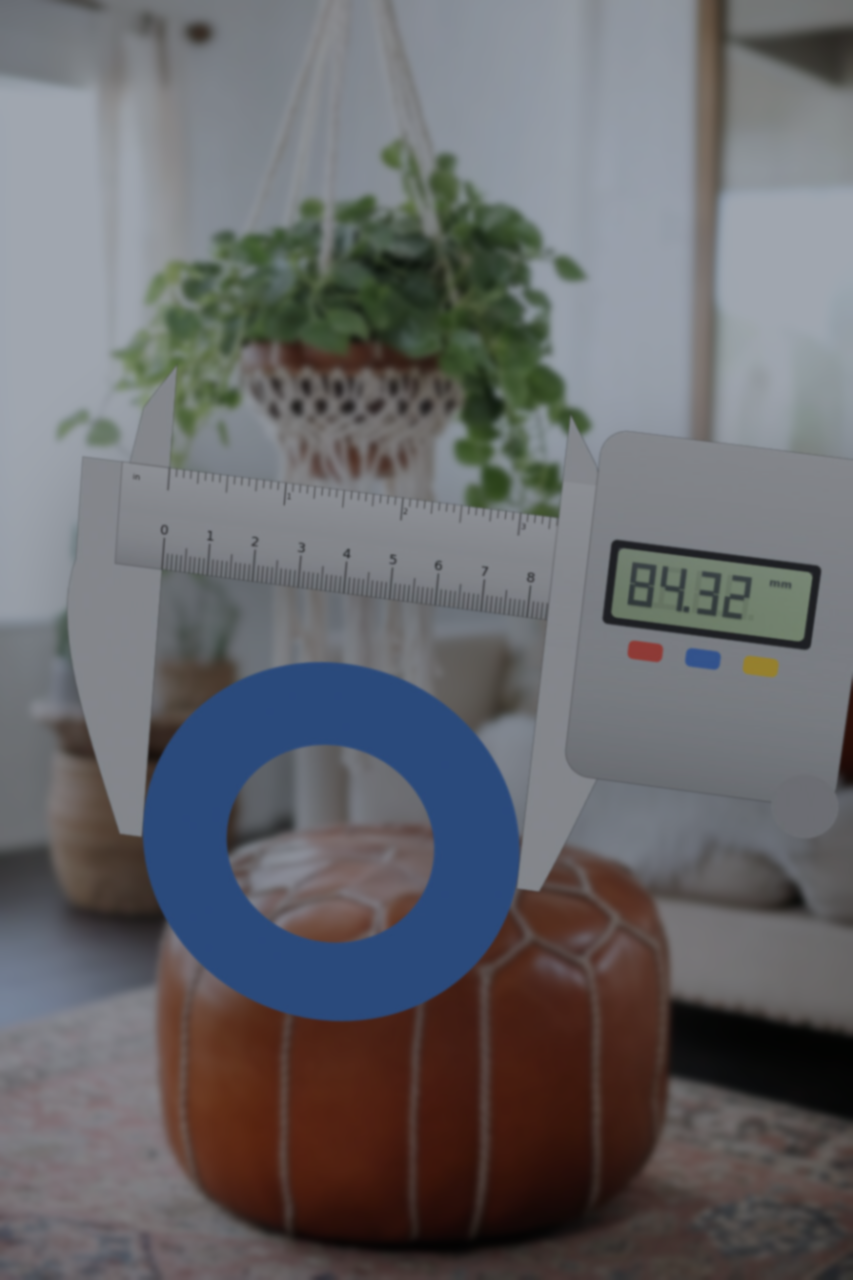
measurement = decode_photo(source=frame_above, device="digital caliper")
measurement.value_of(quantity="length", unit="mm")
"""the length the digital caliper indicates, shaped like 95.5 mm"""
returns 84.32 mm
